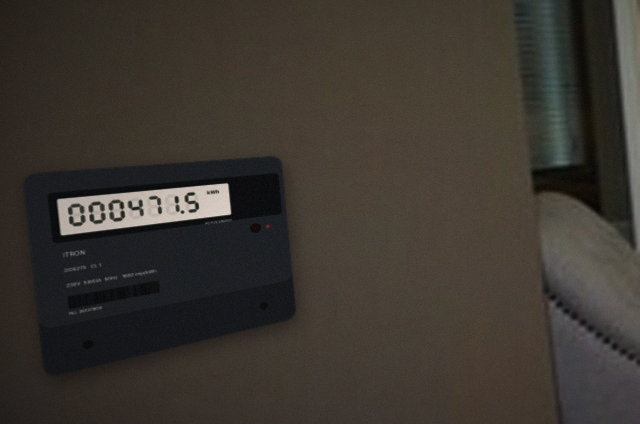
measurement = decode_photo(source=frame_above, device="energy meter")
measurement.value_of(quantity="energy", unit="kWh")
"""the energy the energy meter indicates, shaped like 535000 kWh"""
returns 471.5 kWh
